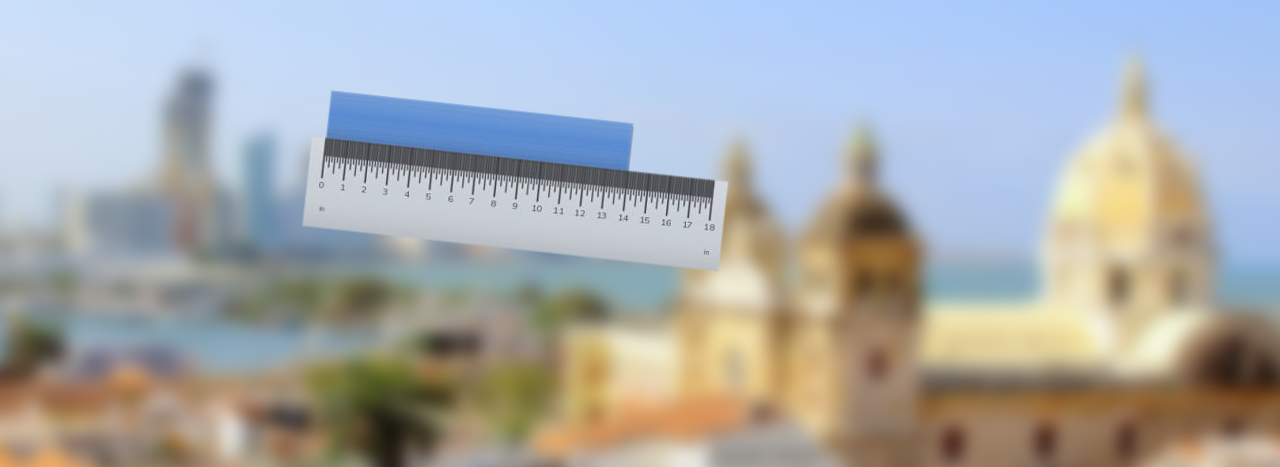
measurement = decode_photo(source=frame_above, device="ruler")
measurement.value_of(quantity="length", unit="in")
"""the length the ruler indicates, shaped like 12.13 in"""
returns 14 in
